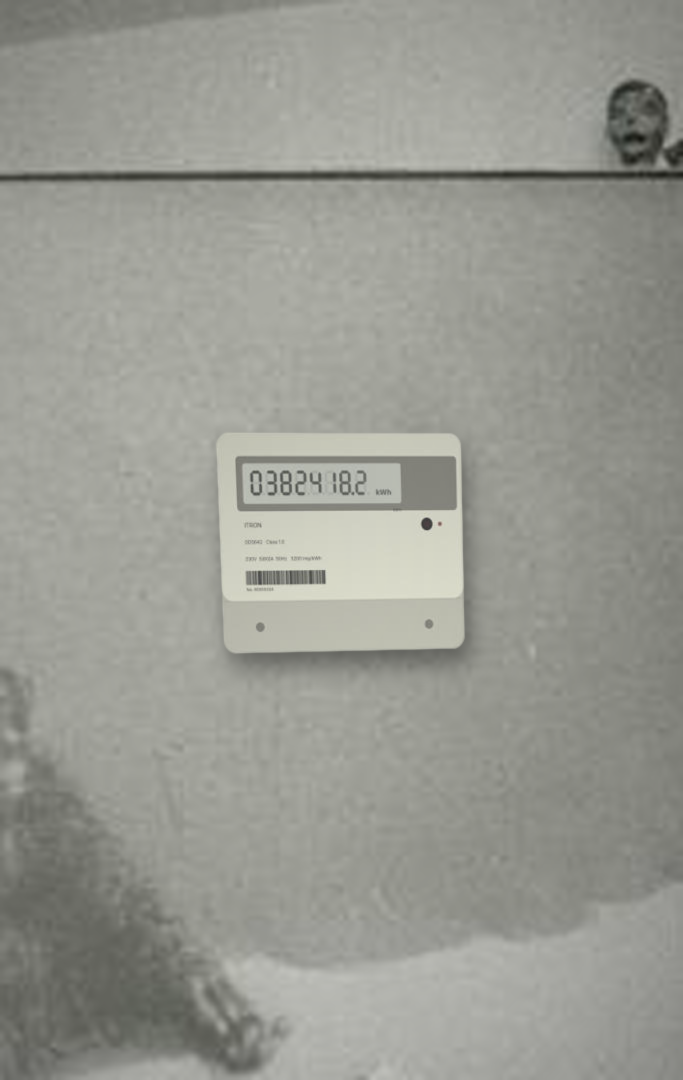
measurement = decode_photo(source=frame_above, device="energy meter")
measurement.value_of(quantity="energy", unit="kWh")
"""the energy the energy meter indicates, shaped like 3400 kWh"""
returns 382418.2 kWh
